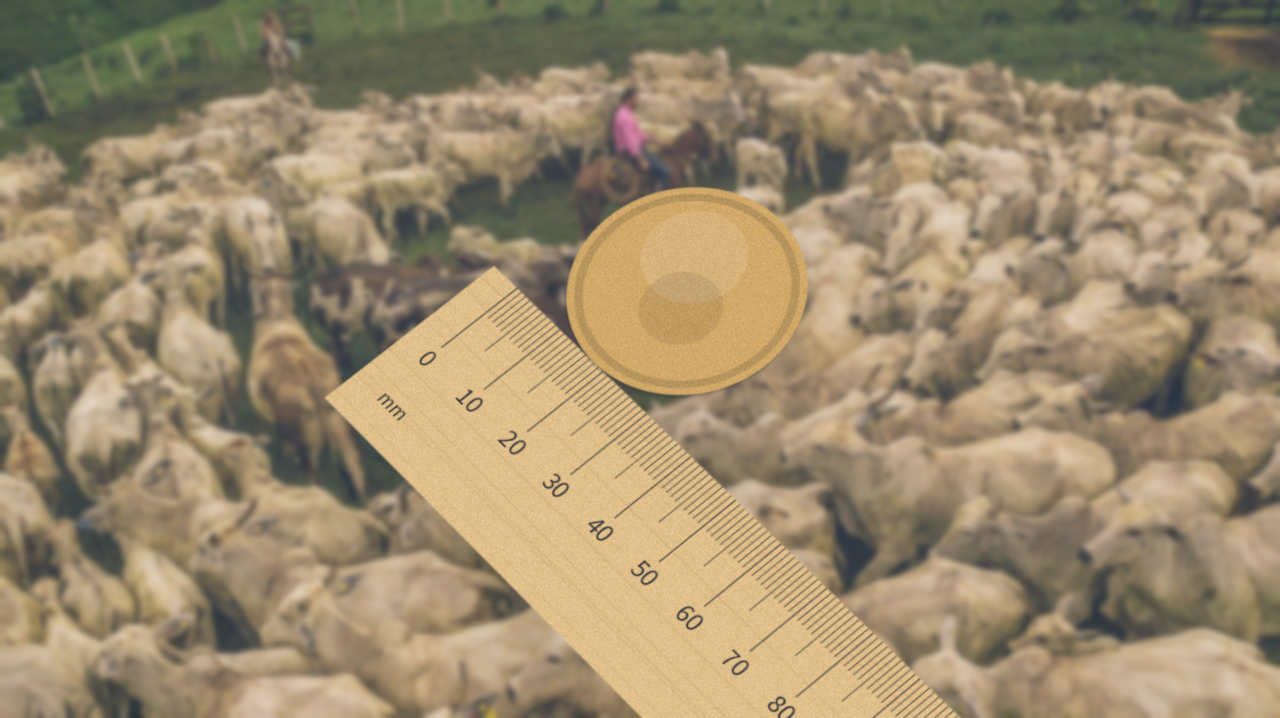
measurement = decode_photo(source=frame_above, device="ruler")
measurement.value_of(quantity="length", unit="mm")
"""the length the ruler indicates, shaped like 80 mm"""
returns 36 mm
